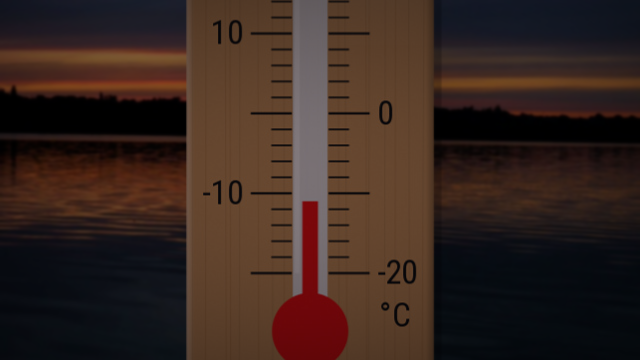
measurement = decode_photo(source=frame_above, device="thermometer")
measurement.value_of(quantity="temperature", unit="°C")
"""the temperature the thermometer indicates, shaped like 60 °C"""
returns -11 °C
